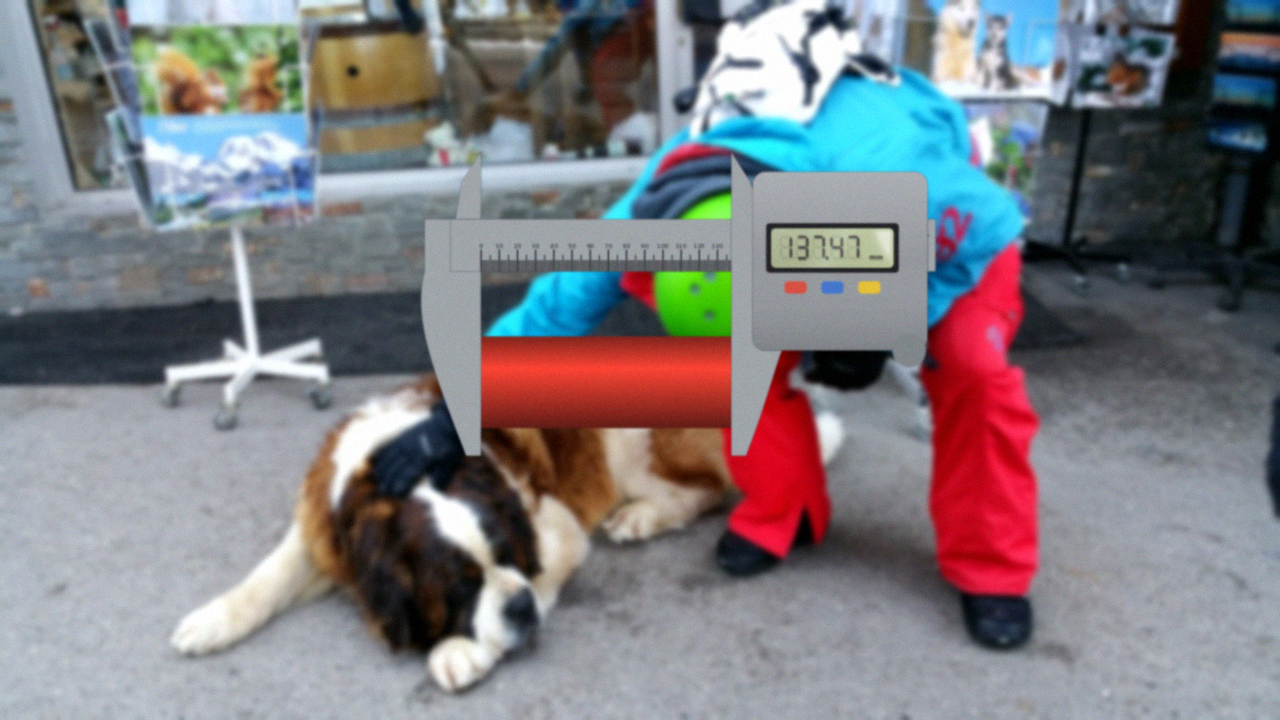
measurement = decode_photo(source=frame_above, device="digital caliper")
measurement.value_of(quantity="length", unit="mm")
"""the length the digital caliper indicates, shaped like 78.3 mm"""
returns 137.47 mm
